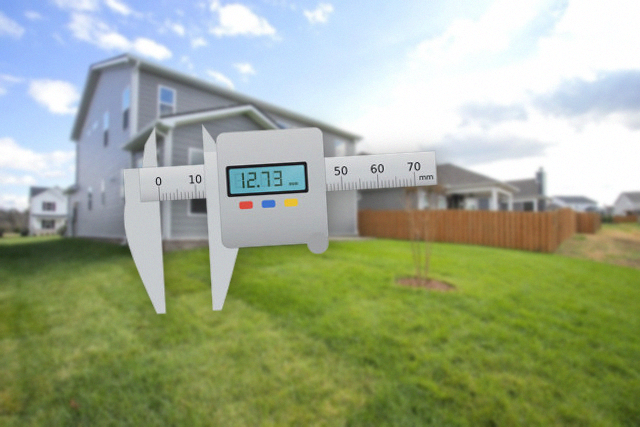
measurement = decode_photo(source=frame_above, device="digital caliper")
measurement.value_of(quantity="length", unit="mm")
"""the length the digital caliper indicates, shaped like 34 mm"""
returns 12.73 mm
